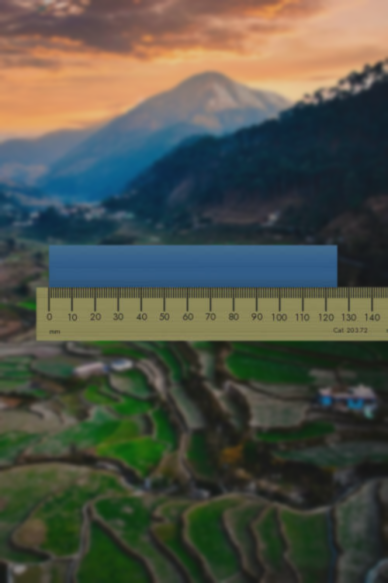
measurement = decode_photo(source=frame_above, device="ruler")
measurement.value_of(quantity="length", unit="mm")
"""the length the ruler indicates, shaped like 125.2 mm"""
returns 125 mm
